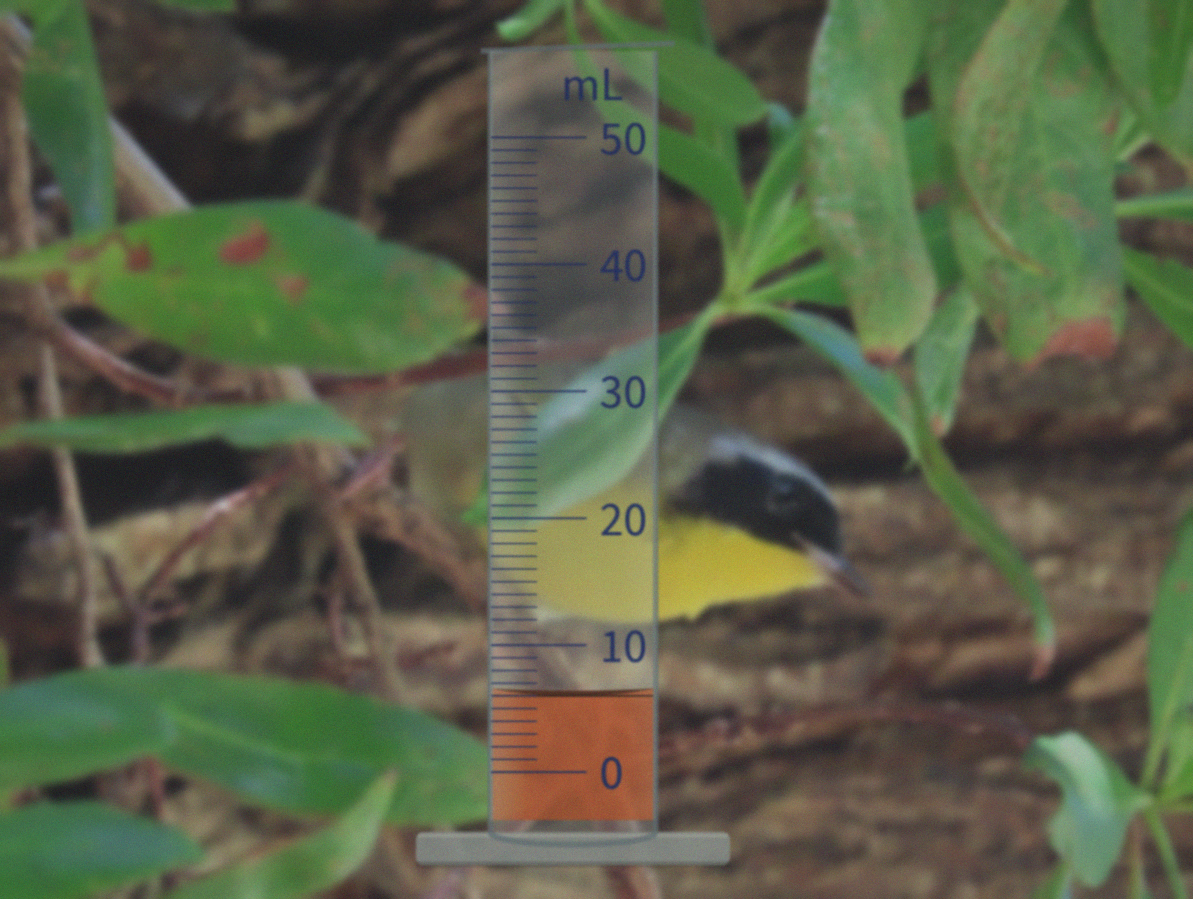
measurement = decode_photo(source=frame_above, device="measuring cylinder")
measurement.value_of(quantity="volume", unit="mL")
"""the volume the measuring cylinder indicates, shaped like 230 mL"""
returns 6 mL
